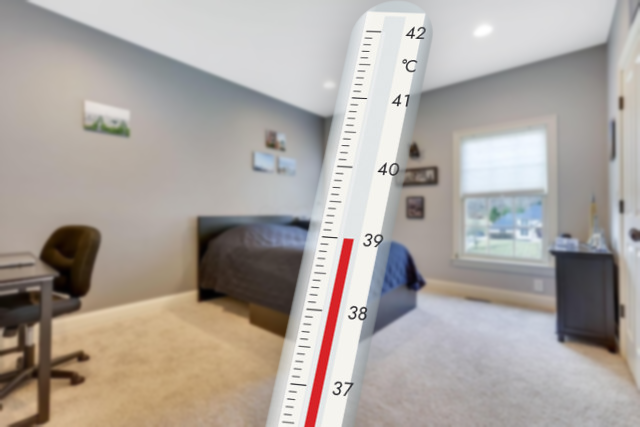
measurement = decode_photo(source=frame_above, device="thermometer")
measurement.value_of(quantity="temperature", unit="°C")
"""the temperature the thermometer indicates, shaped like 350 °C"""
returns 39 °C
